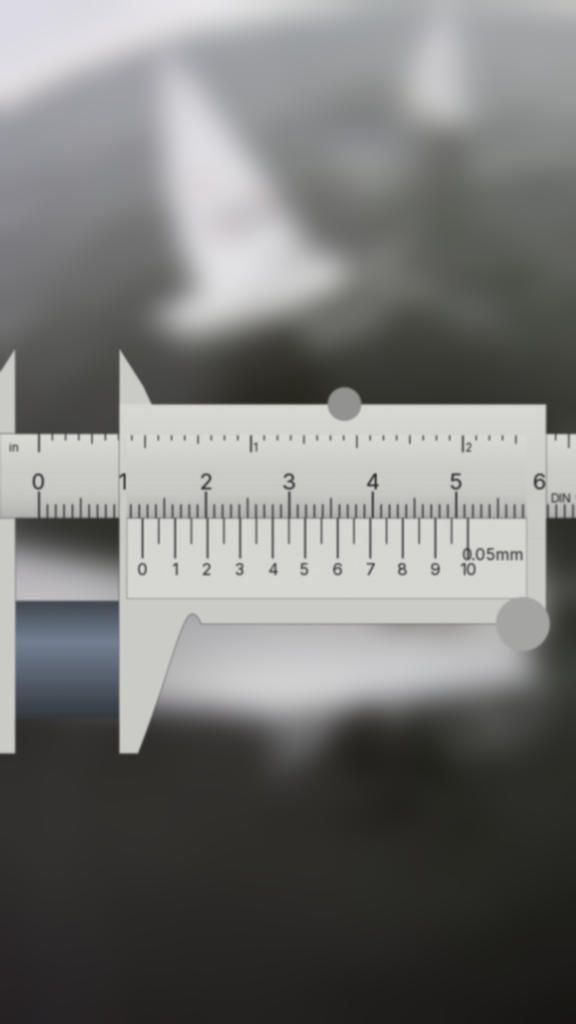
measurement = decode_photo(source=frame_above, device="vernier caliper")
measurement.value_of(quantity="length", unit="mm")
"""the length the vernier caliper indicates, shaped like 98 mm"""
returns 12.4 mm
